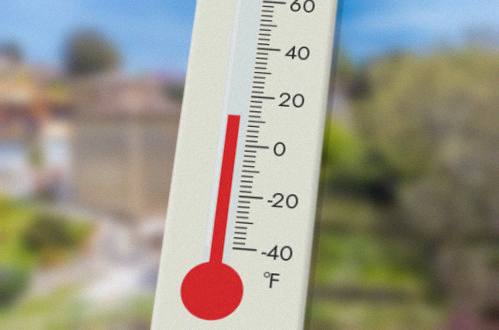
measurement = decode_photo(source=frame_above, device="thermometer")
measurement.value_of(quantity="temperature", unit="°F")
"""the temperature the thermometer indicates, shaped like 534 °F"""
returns 12 °F
